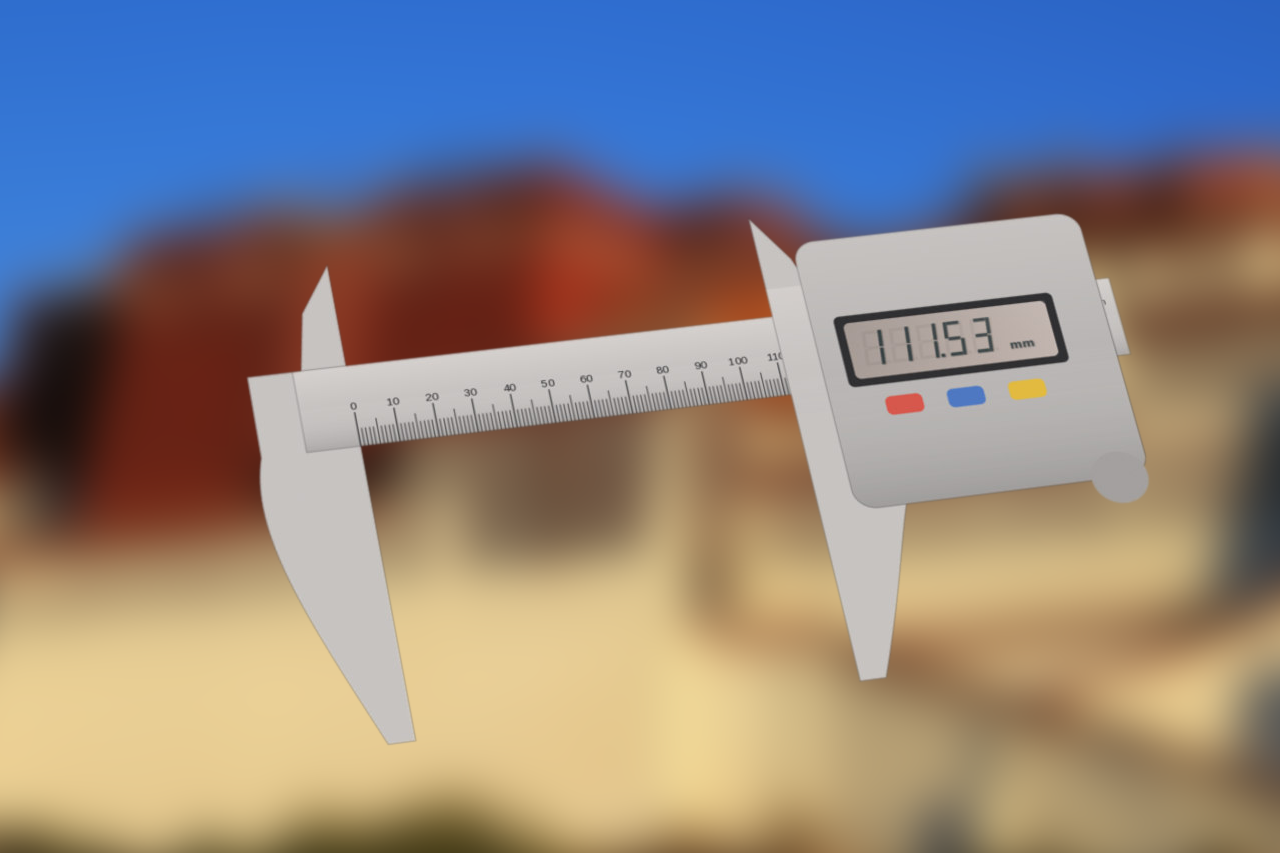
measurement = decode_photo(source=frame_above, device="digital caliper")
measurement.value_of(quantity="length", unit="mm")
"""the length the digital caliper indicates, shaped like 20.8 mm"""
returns 111.53 mm
